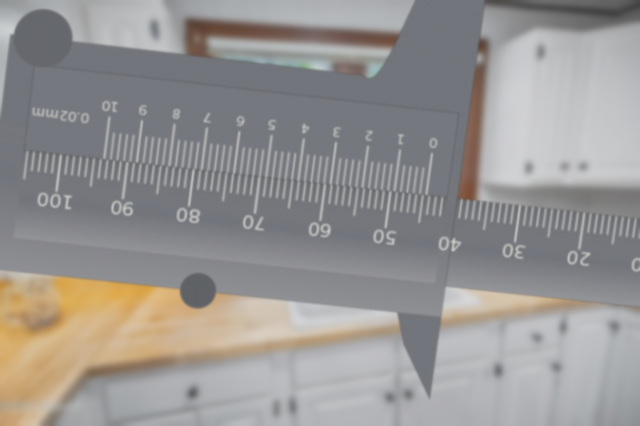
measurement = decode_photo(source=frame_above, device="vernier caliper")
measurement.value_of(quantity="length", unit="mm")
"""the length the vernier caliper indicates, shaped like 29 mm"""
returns 44.5 mm
